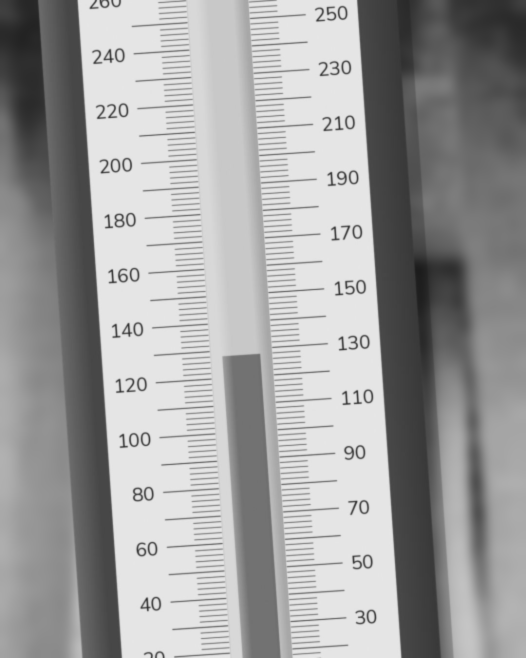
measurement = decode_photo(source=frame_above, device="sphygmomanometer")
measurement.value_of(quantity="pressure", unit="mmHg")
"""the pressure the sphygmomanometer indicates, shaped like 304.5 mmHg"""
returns 128 mmHg
